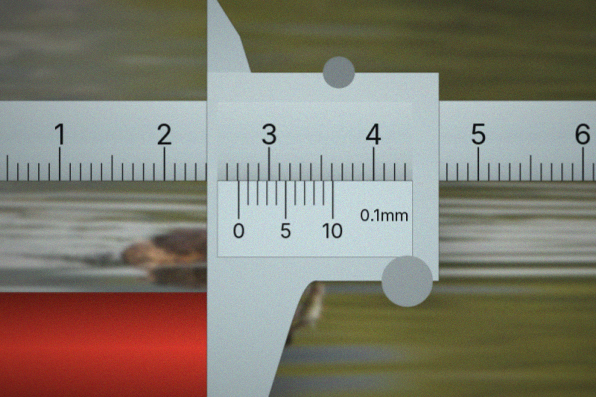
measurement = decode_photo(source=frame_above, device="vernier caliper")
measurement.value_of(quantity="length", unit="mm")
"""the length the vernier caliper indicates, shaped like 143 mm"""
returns 27.1 mm
